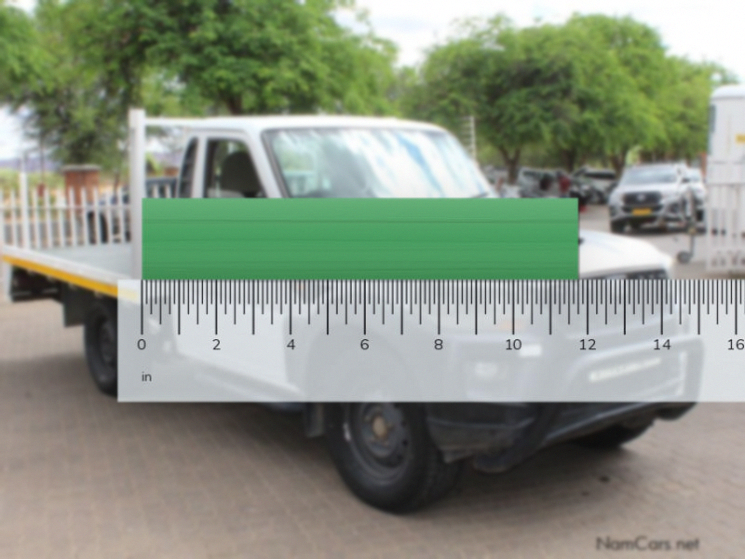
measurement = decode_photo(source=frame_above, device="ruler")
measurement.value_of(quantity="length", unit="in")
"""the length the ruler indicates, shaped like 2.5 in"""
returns 11.75 in
